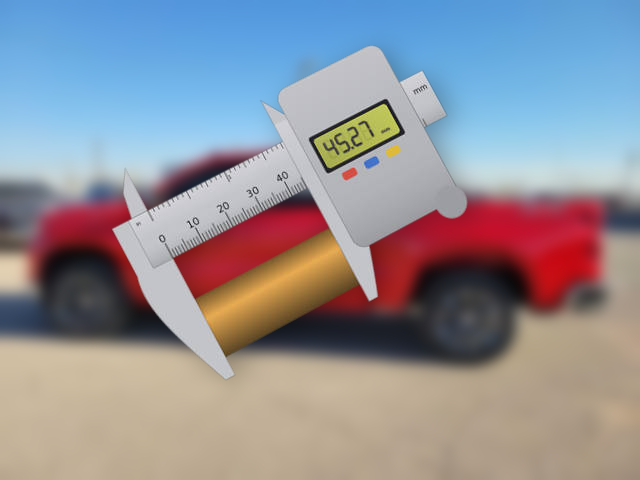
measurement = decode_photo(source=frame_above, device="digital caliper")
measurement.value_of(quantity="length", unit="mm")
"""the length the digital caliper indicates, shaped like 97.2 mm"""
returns 45.27 mm
